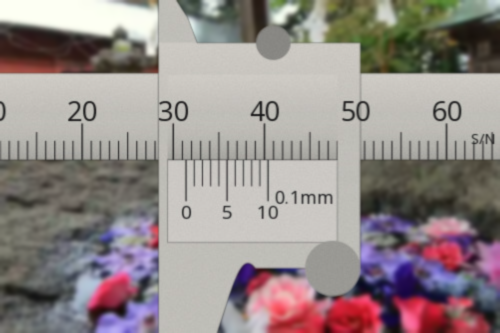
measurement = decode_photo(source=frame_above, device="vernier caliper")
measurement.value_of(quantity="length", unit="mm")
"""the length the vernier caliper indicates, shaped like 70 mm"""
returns 31.4 mm
